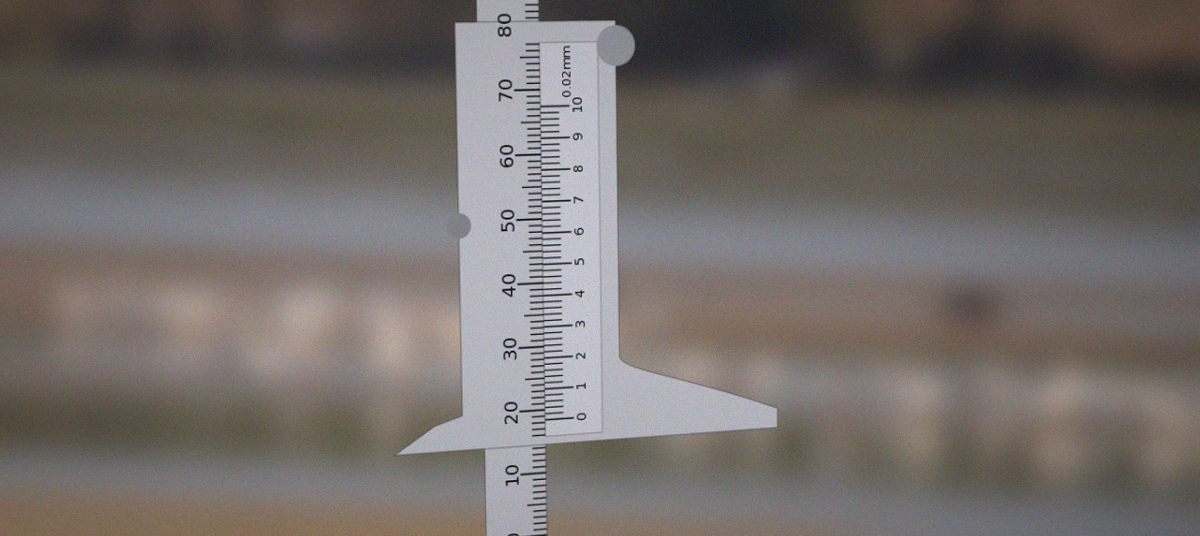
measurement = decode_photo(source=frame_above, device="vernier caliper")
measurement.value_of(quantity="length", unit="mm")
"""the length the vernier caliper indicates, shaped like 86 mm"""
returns 18.4 mm
